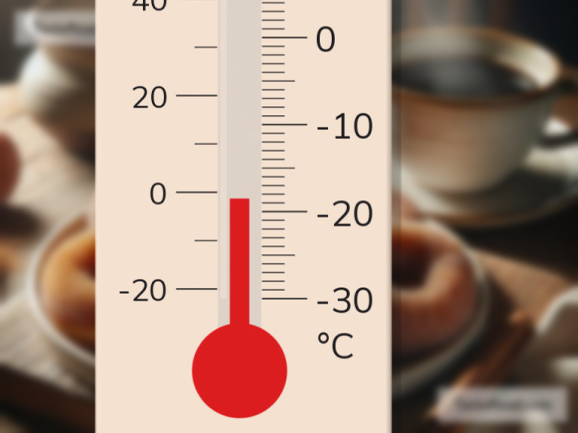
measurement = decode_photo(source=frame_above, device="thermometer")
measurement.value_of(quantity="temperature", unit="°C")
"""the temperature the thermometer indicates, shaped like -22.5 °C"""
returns -18.5 °C
